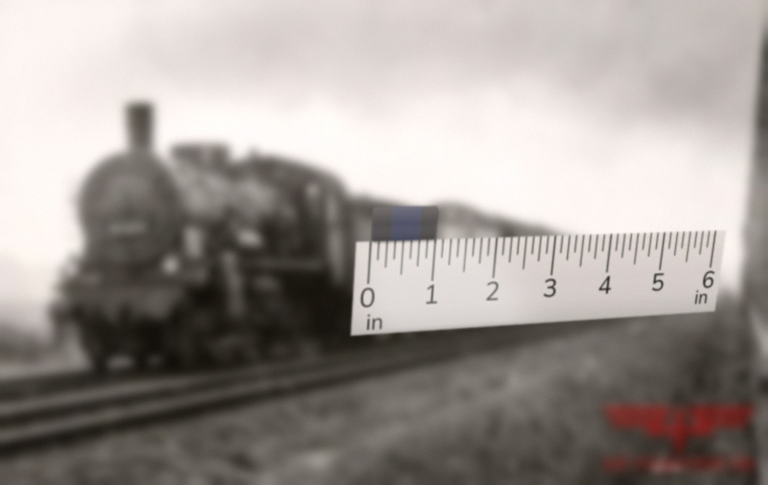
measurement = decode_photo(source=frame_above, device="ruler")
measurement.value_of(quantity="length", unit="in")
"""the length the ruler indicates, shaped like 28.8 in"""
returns 1 in
